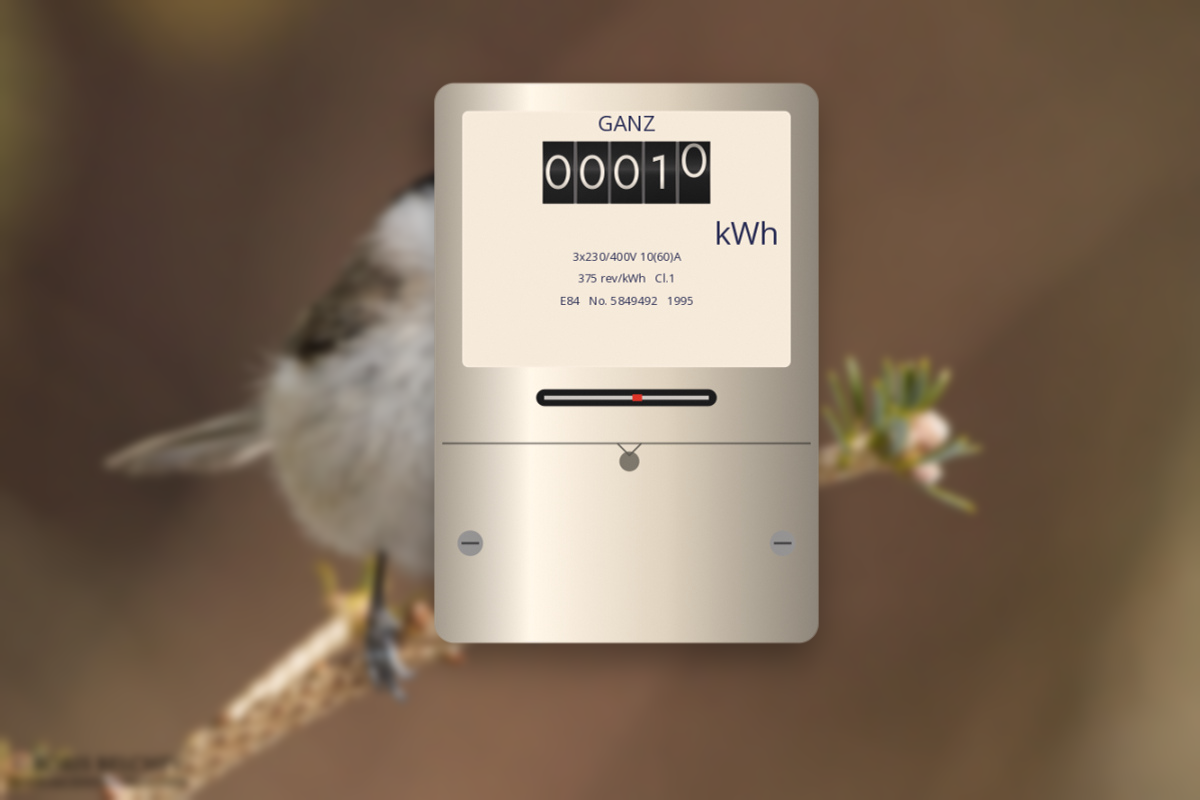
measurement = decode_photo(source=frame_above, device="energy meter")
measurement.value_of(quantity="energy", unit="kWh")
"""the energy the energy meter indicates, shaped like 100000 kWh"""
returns 10 kWh
